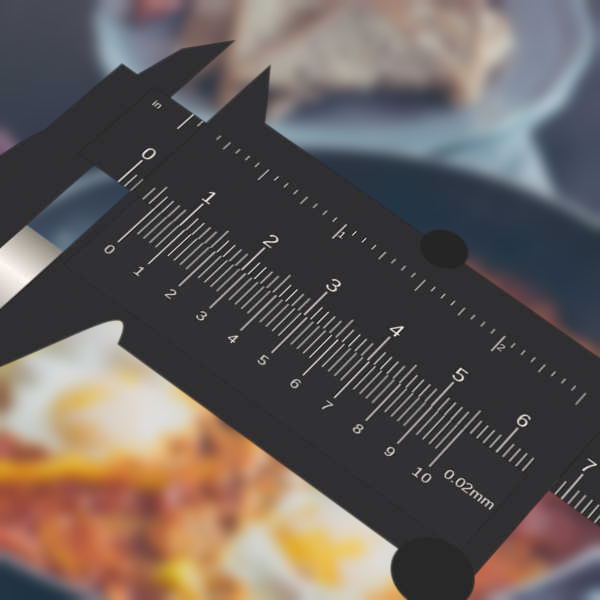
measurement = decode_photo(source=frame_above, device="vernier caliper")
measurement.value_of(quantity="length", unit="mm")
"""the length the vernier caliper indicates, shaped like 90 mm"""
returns 6.0 mm
